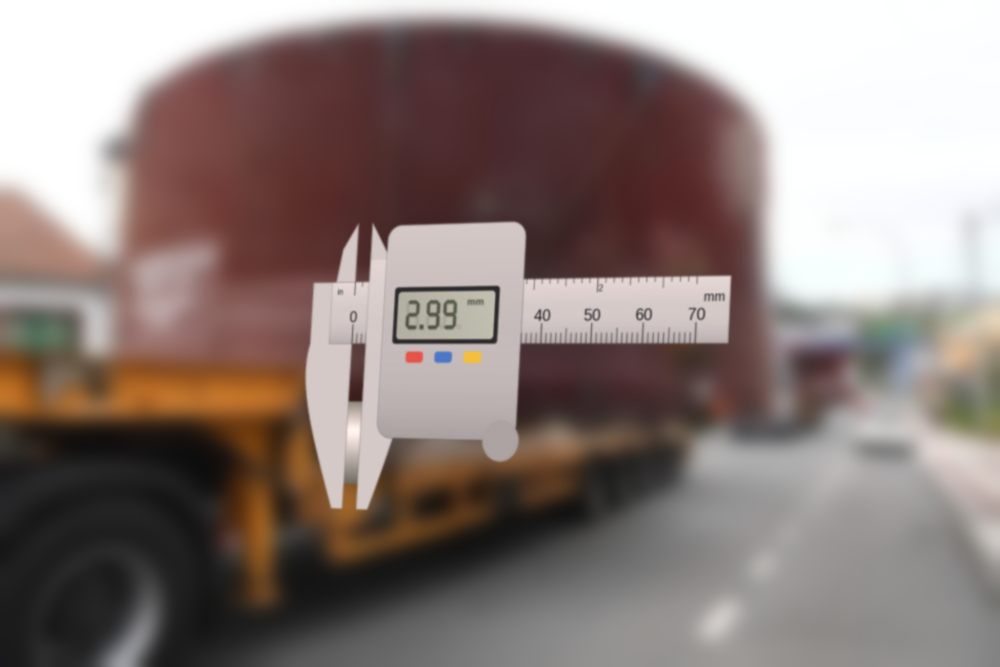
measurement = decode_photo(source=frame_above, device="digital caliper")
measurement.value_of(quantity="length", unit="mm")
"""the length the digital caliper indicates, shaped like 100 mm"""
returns 2.99 mm
